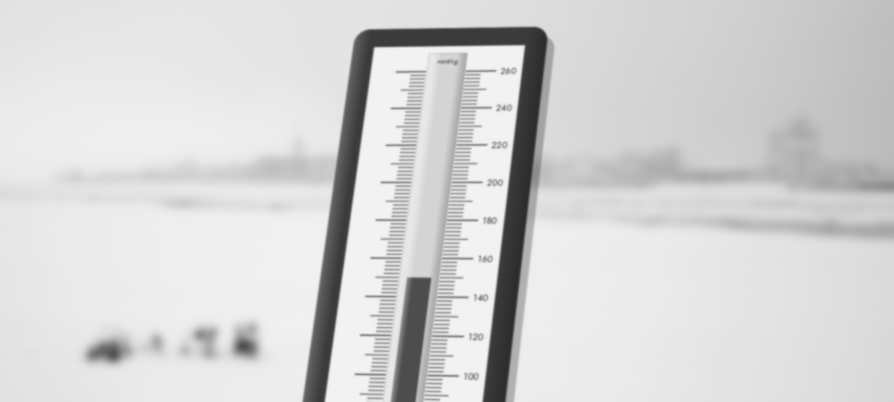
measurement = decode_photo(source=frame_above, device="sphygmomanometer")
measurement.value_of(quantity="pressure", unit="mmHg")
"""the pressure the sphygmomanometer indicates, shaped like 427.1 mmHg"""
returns 150 mmHg
